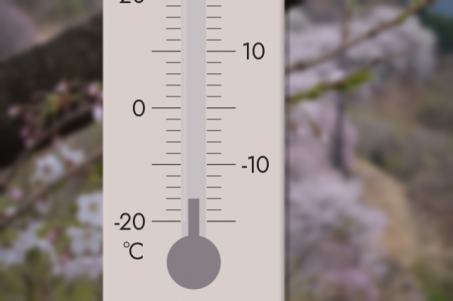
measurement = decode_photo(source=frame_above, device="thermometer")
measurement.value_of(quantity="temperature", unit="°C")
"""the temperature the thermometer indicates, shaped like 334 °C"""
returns -16 °C
